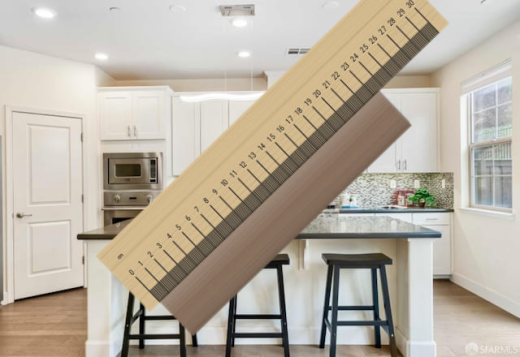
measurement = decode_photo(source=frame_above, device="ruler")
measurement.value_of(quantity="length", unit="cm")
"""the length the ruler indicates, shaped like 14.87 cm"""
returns 23.5 cm
